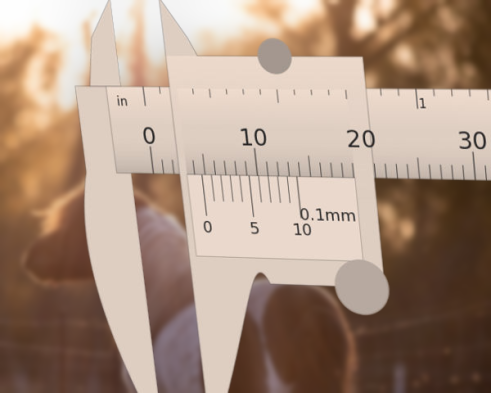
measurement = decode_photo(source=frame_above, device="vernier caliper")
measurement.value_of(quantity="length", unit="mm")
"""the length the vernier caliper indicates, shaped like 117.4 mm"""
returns 4.7 mm
